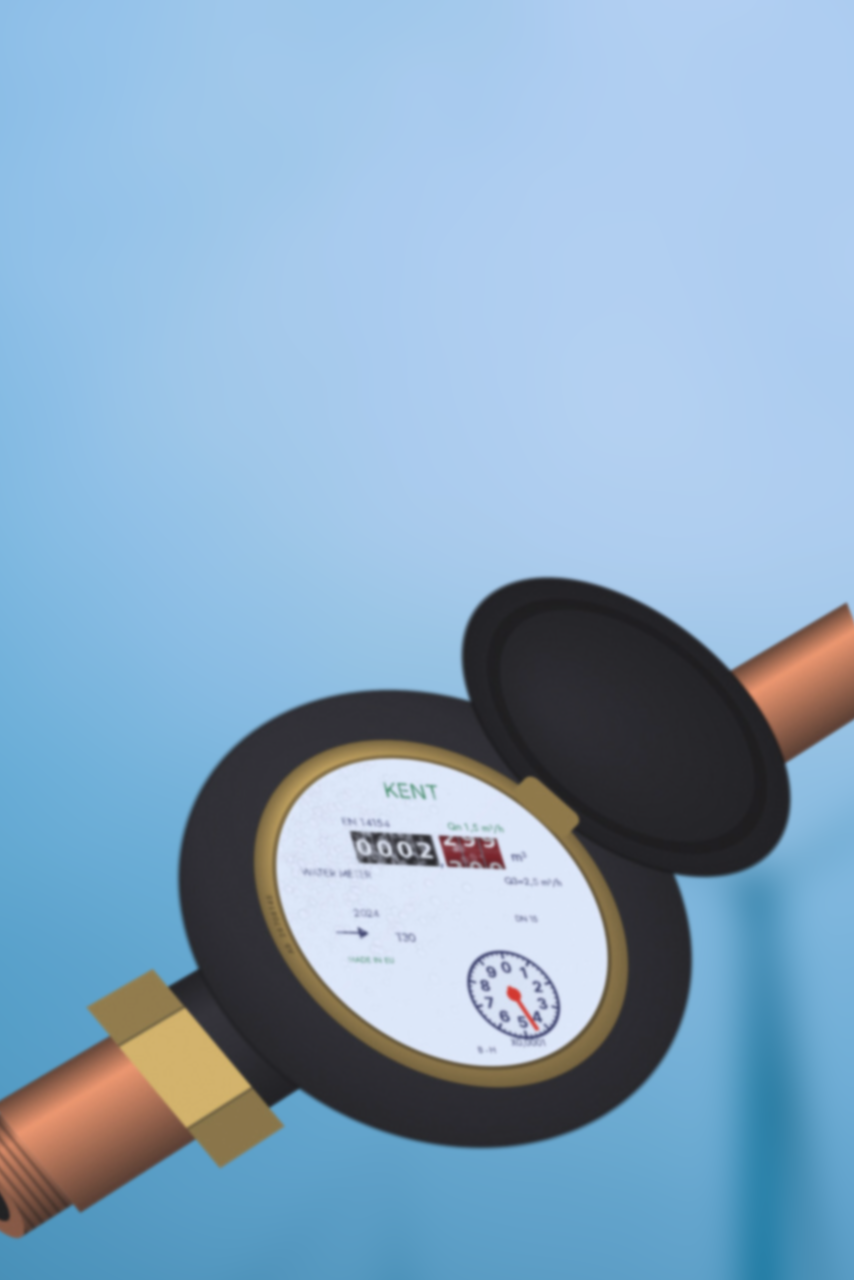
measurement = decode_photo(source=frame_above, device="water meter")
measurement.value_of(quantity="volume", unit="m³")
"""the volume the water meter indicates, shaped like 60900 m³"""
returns 2.2994 m³
